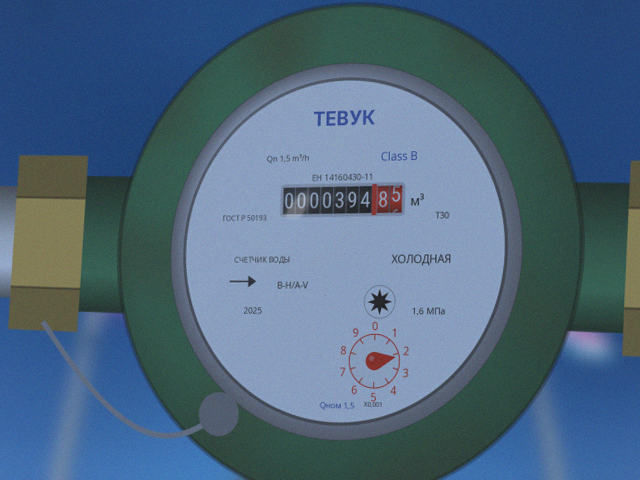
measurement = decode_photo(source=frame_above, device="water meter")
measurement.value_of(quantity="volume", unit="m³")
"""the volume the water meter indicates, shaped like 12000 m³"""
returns 394.852 m³
